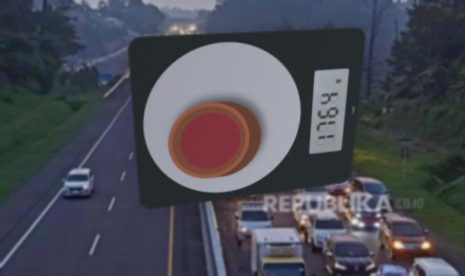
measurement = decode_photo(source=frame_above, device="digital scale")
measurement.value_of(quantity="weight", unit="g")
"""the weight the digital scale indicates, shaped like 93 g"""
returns 1764 g
